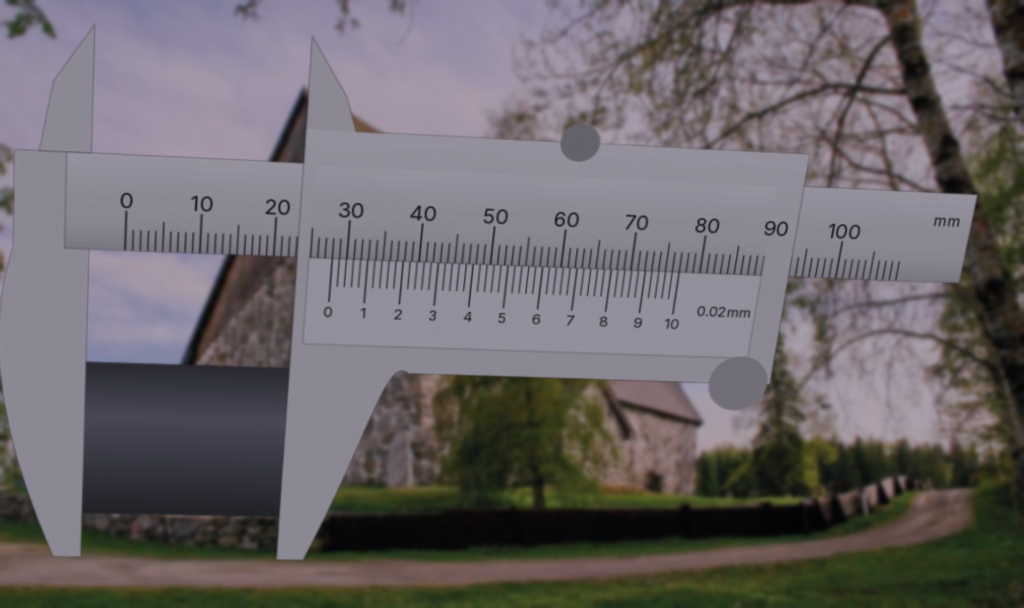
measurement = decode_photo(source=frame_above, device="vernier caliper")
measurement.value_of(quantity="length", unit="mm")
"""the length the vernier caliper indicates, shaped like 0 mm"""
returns 28.0 mm
